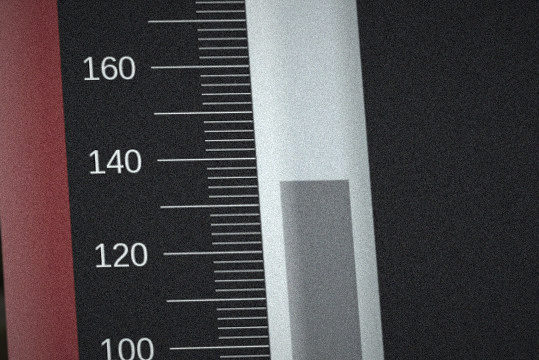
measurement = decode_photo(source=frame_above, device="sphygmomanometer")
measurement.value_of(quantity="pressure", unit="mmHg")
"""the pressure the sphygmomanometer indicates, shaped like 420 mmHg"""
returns 135 mmHg
